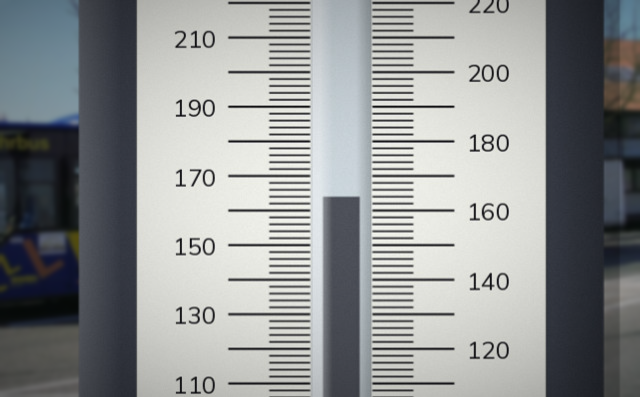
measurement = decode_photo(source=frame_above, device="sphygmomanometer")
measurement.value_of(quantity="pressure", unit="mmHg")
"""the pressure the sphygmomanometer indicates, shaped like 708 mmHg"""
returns 164 mmHg
